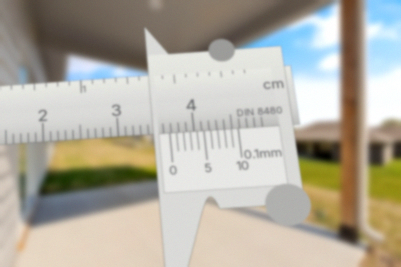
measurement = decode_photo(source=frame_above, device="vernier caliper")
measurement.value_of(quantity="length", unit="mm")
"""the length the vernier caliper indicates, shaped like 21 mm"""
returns 36.8 mm
